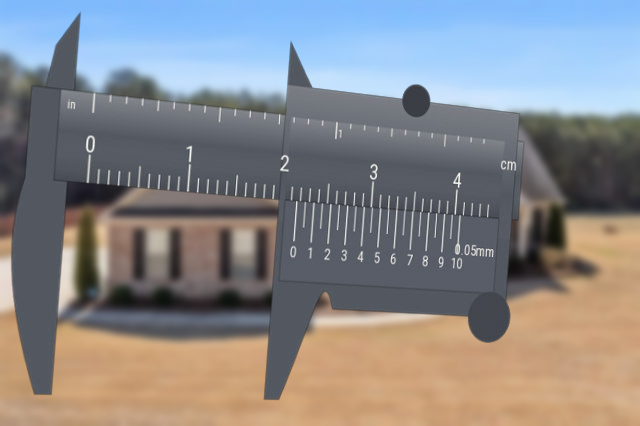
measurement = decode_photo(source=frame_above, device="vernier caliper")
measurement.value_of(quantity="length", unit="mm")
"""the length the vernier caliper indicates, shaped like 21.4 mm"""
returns 21.6 mm
